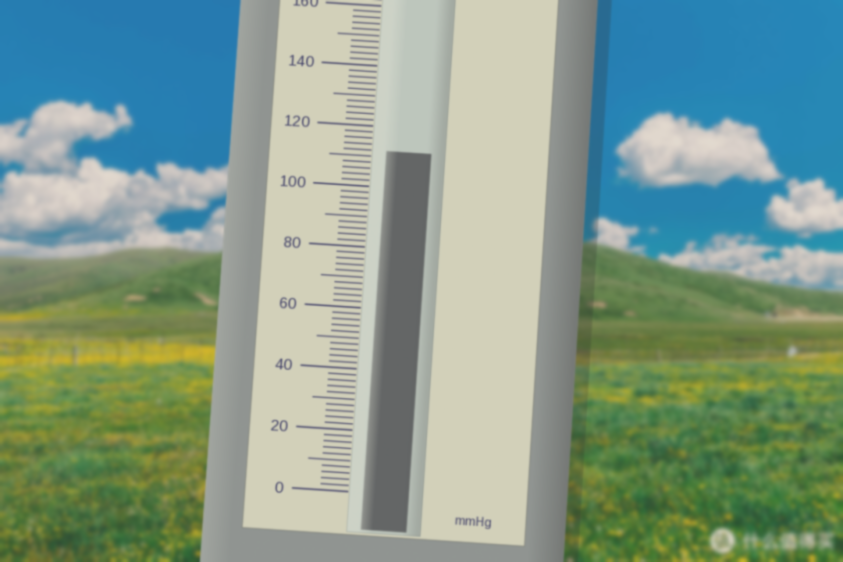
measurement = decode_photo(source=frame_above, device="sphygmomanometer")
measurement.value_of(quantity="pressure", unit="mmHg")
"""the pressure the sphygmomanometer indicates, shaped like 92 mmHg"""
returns 112 mmHg
